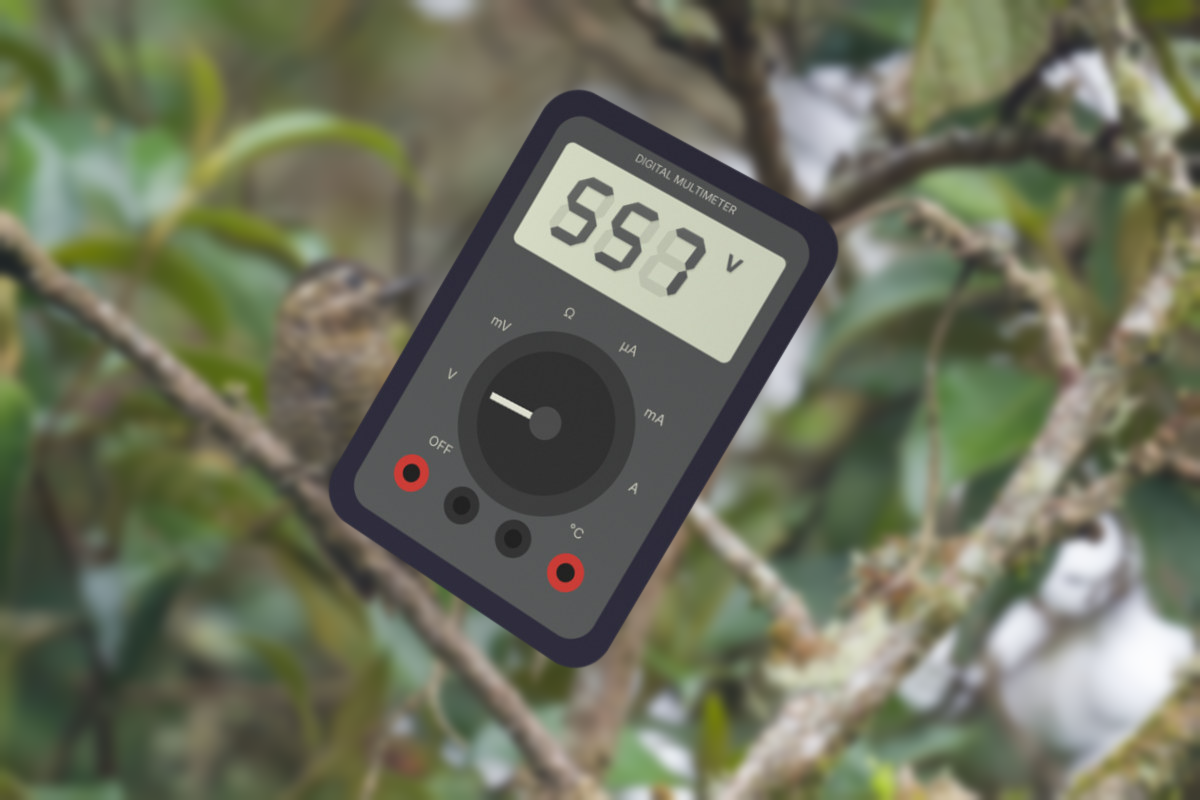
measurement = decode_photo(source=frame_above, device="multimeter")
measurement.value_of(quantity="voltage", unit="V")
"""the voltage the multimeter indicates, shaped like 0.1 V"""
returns 557 V
